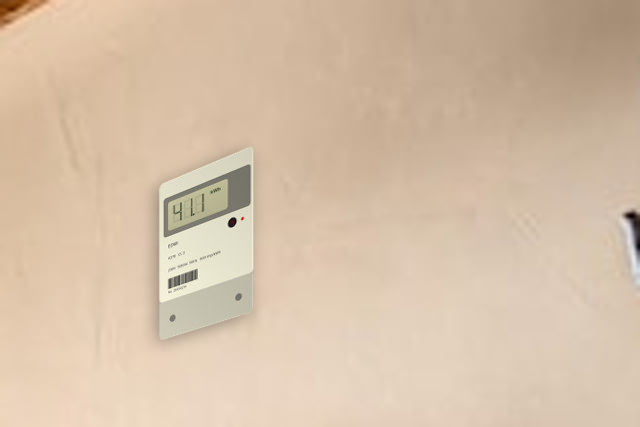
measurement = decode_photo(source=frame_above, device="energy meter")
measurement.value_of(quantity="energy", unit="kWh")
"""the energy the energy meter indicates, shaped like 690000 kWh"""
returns 41.1 kWh
